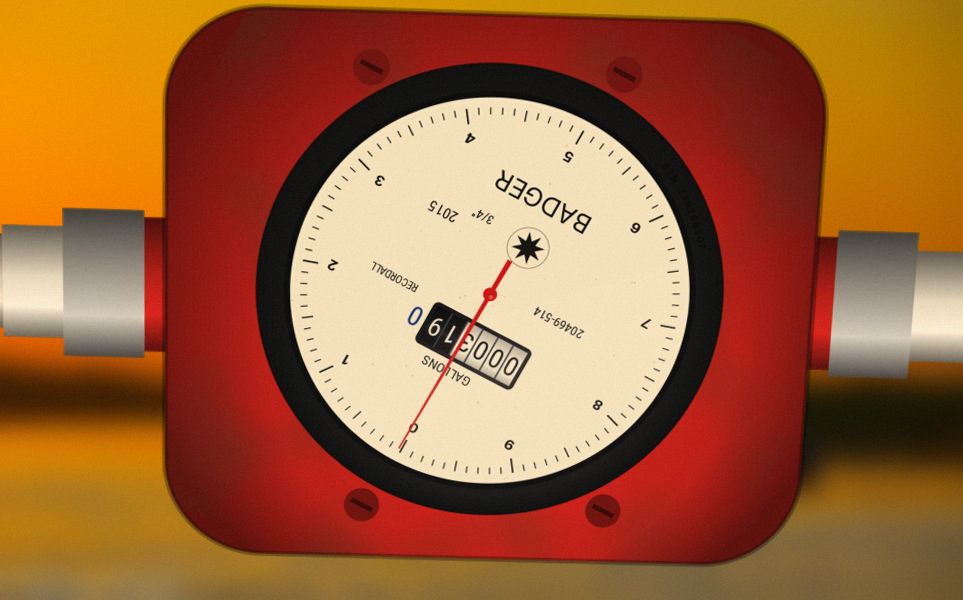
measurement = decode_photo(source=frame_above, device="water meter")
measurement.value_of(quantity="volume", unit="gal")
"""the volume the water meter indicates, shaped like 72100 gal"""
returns 3190.0 gal
